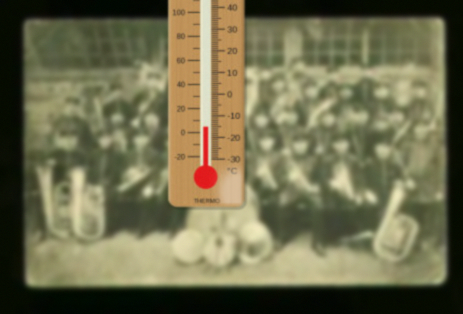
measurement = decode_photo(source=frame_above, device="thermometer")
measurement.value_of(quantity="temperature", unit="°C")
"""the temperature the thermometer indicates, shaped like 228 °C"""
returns -15 °C
